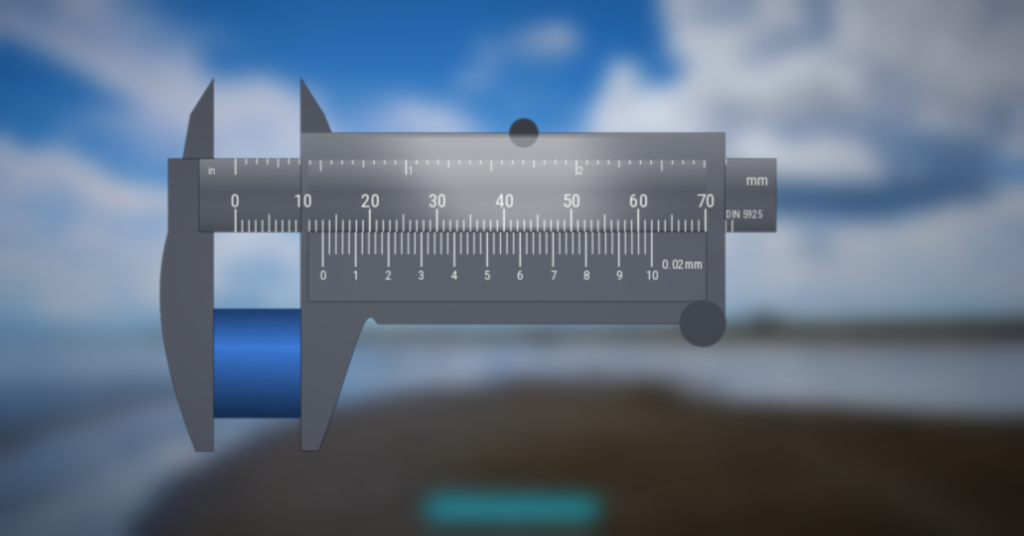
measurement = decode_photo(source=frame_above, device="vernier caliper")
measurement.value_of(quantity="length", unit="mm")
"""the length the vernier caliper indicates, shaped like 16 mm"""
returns 13.0 mm
